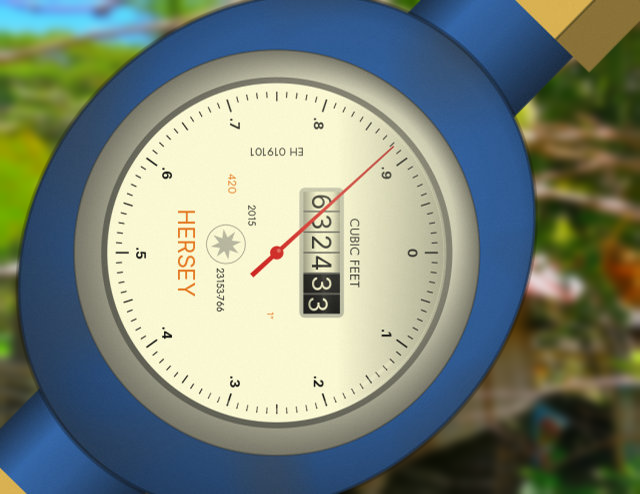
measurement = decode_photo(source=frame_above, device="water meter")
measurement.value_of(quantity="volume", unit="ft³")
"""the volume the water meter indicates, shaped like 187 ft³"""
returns 632432.88 ft³
